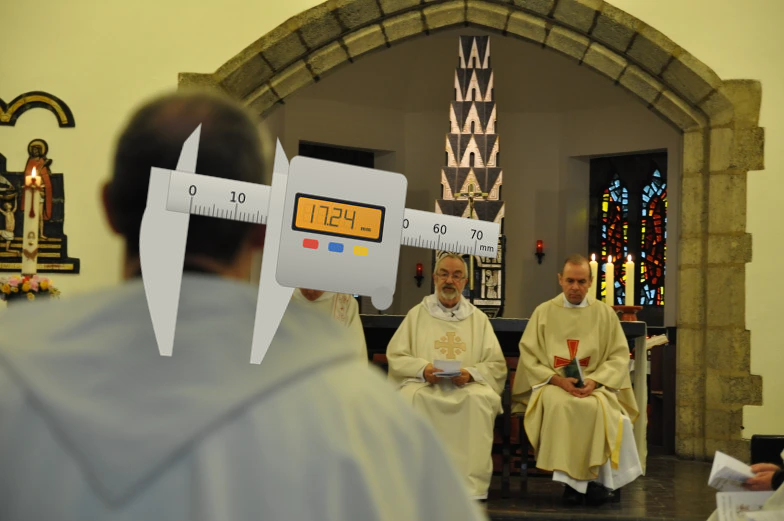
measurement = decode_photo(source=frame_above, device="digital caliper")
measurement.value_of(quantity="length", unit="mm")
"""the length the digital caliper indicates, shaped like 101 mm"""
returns 17.24 mm
